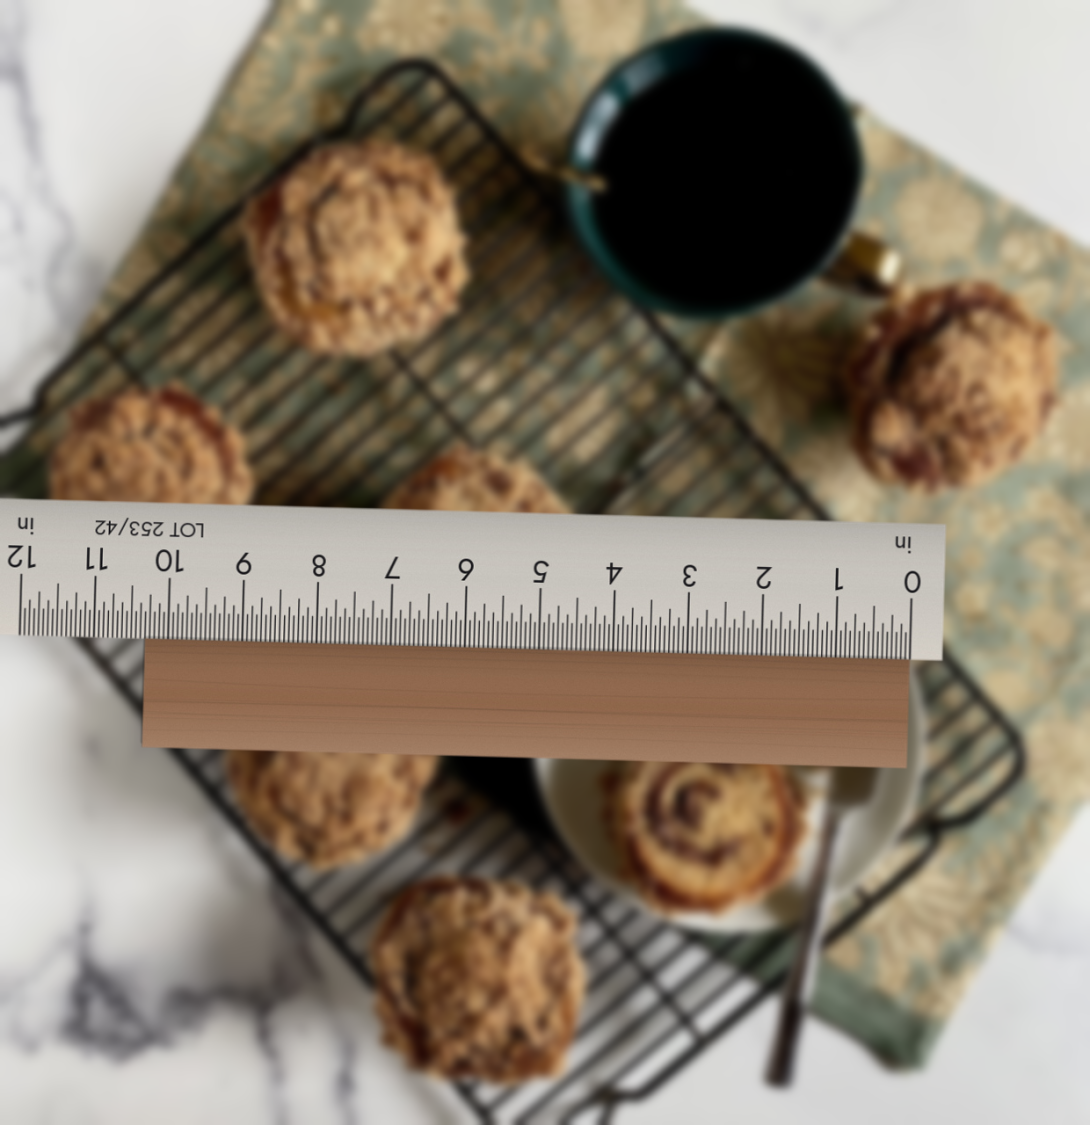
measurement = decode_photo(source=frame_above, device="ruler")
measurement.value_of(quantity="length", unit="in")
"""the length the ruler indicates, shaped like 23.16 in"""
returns 10.3125 in
